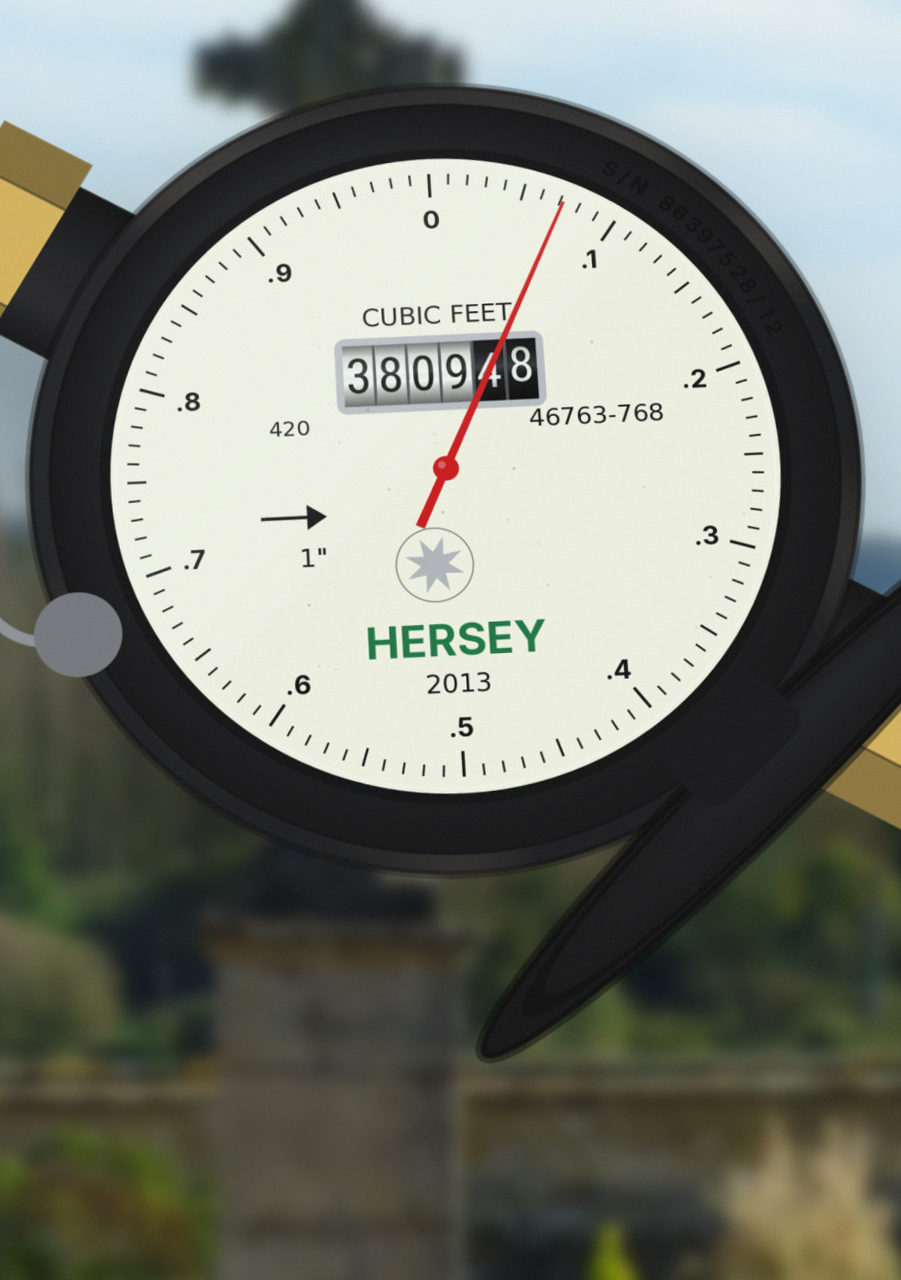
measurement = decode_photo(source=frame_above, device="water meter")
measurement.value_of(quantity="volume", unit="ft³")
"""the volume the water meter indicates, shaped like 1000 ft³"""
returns 380948.07 ft³
